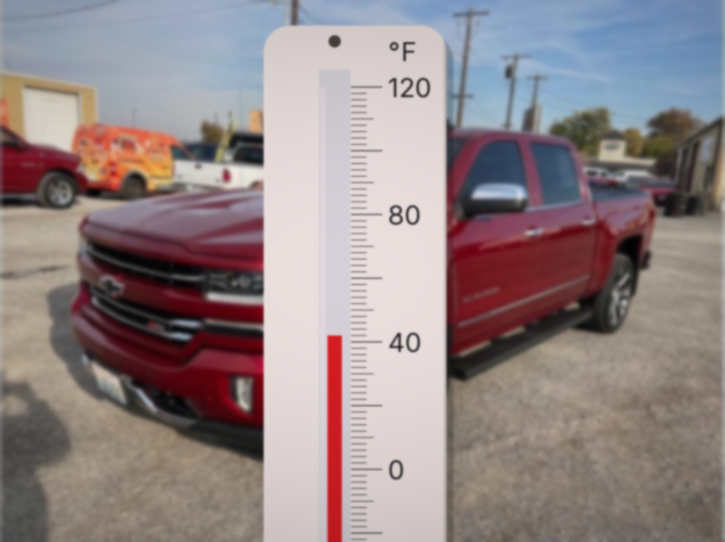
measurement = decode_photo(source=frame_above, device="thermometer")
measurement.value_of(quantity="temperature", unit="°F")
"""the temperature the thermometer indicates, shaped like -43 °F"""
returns 42 °F
